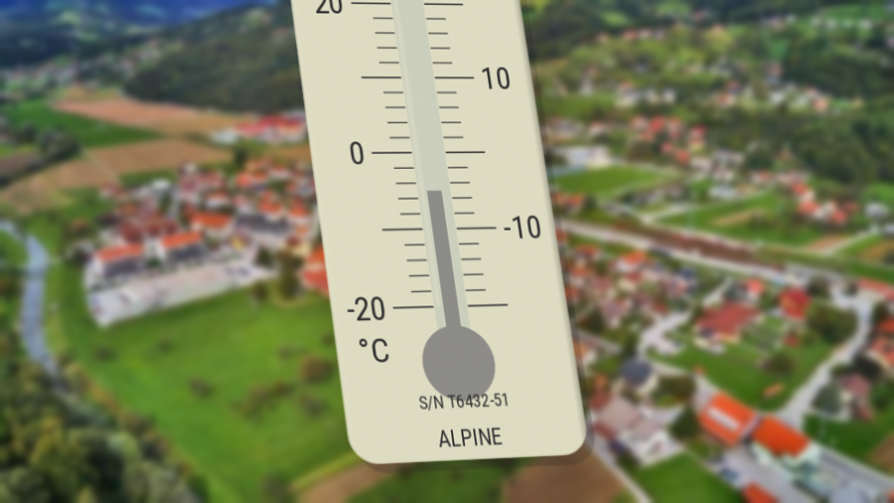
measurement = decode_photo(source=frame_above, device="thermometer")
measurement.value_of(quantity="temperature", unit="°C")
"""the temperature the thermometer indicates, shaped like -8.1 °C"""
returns -5 °C
